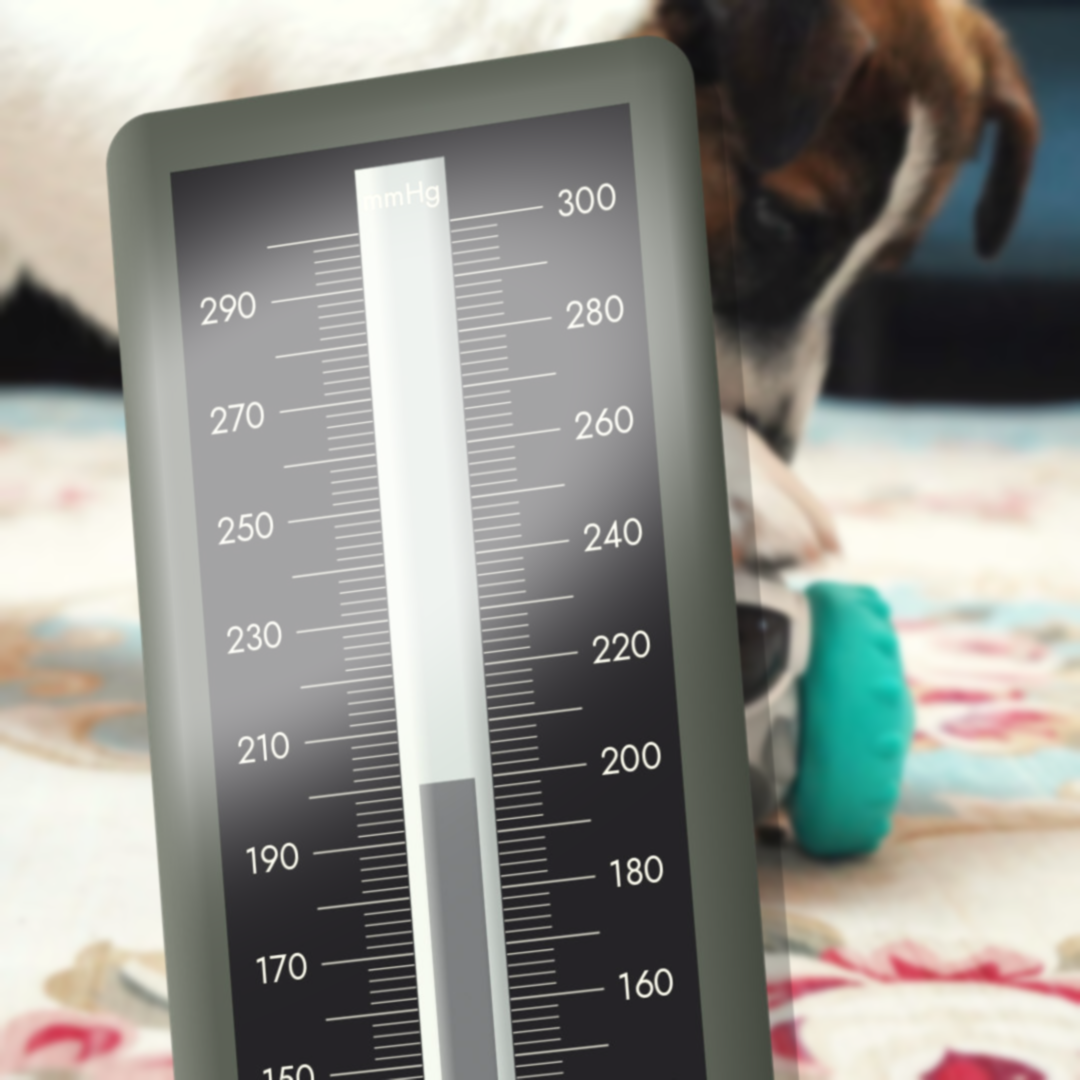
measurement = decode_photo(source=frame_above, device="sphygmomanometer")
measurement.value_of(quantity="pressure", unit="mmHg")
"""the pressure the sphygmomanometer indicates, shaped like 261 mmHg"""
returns 200 mmHg
